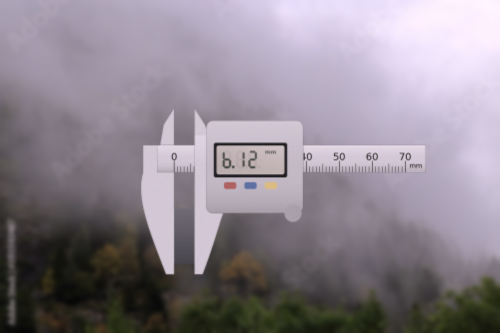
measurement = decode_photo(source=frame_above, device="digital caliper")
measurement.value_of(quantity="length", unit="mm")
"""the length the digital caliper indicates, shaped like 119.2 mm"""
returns 6.12 mm
